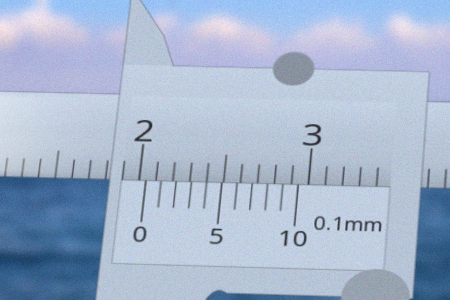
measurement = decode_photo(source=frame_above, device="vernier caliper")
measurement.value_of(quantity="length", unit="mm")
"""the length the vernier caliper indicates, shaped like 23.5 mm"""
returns 20.4 mm
